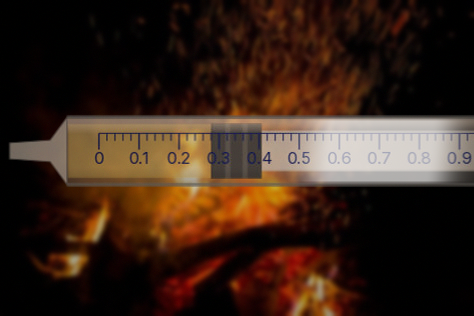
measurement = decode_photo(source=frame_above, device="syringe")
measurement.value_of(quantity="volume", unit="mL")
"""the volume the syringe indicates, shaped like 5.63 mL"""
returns 0.28 mL
